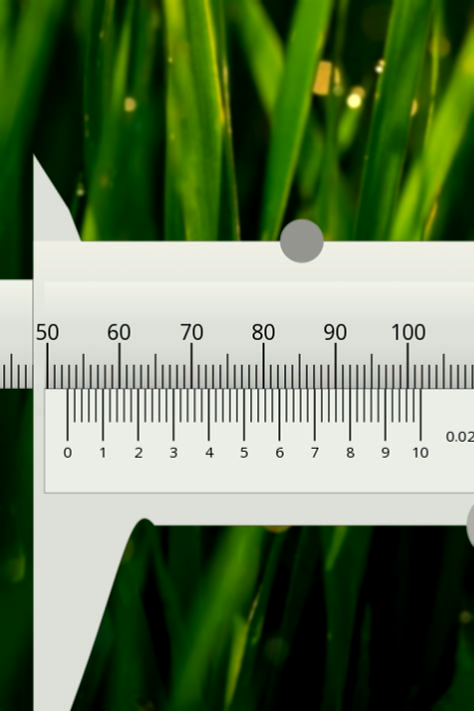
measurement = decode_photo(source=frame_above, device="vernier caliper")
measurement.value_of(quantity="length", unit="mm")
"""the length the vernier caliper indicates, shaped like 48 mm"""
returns 52.8 mm
